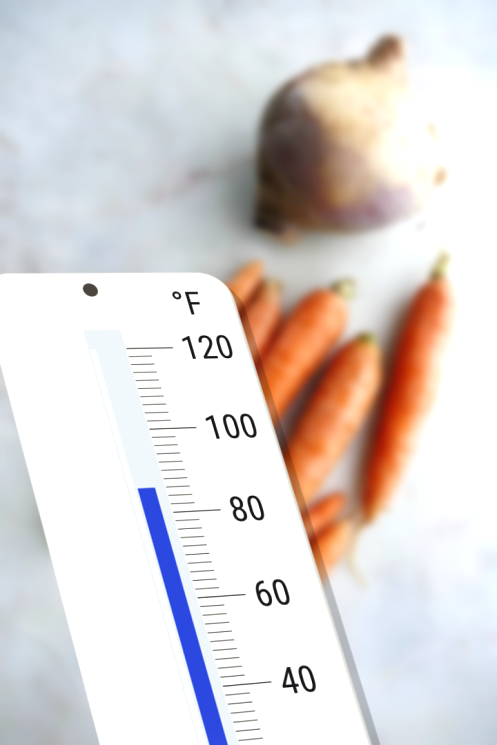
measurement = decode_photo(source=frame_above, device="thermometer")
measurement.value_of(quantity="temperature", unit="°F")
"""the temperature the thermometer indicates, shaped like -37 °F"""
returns 86 °F
